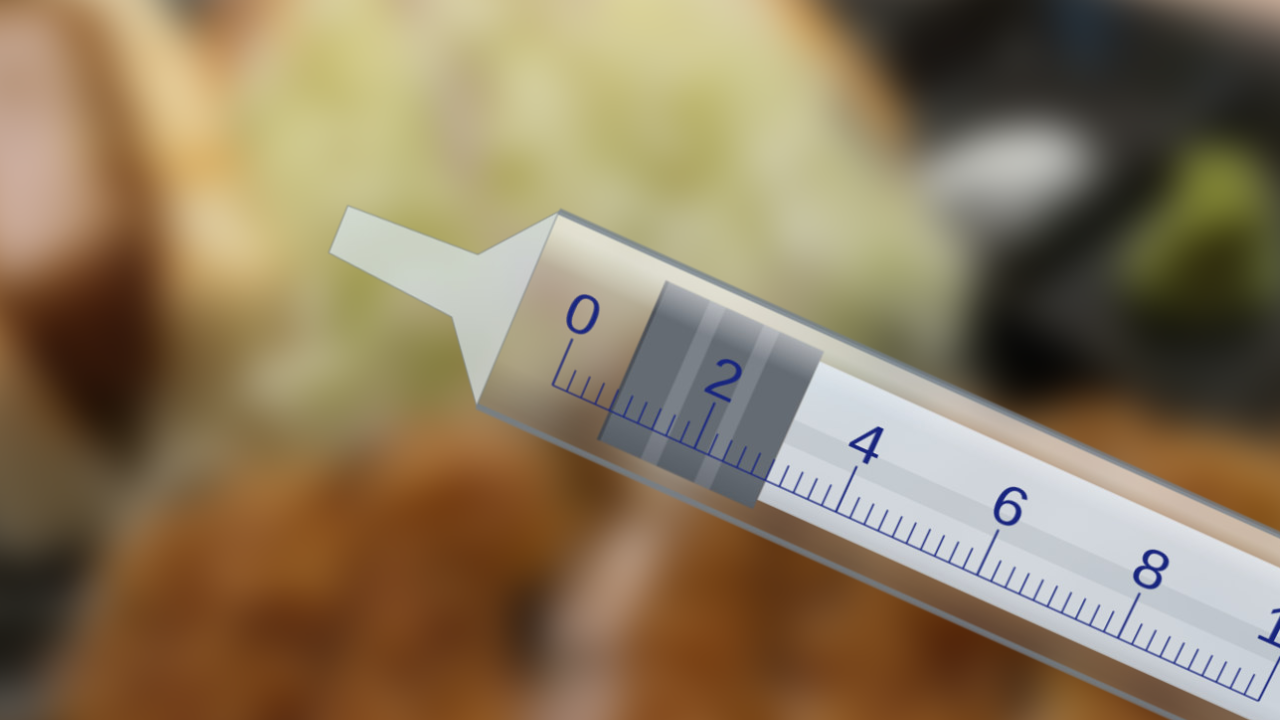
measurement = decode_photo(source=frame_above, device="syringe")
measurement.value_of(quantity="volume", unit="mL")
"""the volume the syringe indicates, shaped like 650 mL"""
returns 0.8 mL
